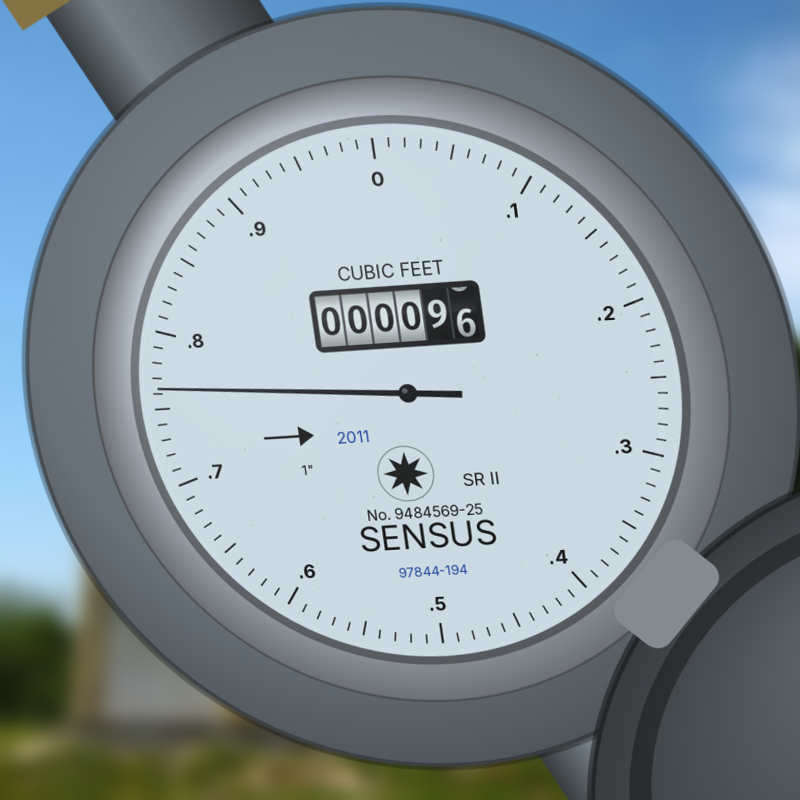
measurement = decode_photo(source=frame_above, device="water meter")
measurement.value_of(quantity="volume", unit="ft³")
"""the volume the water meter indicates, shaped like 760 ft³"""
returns 95.76 ft³
